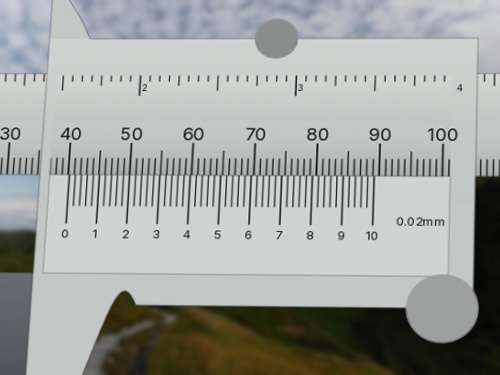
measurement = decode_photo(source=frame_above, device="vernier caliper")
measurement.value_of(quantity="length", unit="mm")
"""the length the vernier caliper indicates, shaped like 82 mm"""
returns 40.2 mm
